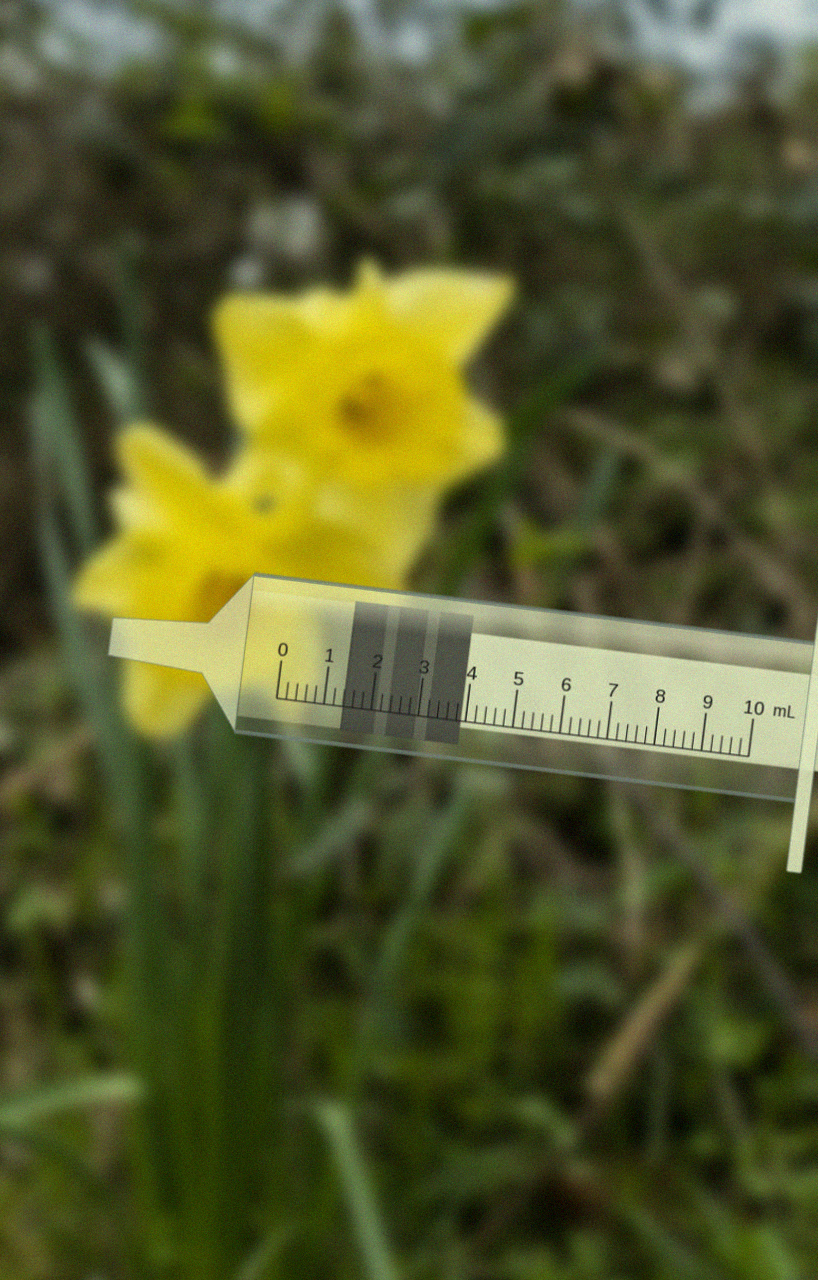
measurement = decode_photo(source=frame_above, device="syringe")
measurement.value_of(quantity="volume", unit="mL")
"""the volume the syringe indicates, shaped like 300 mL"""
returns 1.4 mL
